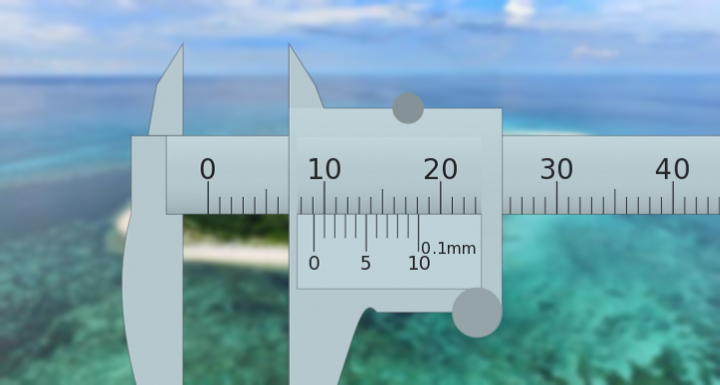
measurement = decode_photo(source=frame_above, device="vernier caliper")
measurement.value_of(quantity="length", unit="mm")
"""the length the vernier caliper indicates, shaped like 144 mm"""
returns 9.1 mm
